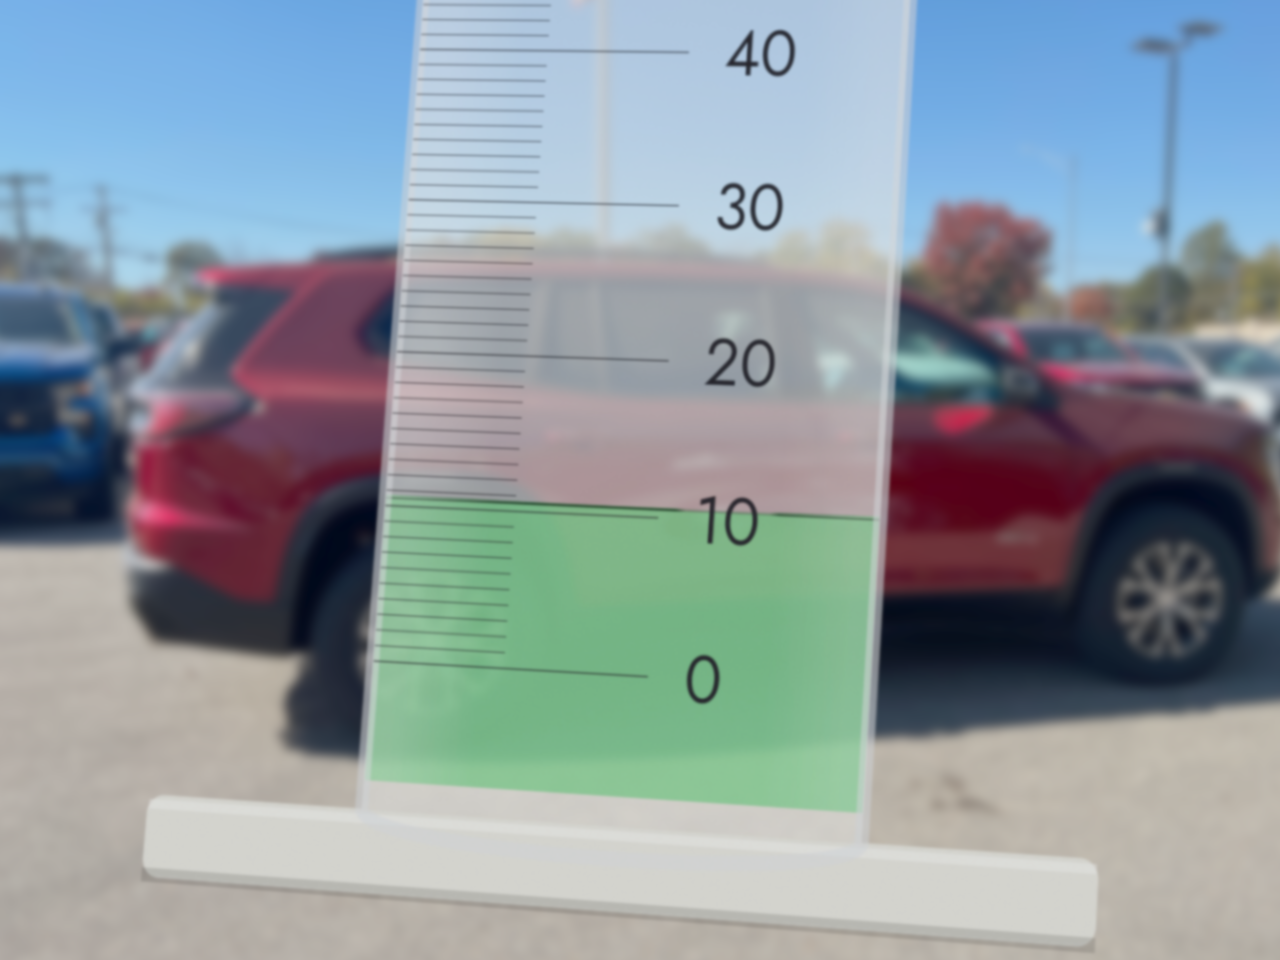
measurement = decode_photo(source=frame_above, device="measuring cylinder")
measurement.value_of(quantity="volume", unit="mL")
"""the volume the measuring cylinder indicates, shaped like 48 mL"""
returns 10.5 mL
